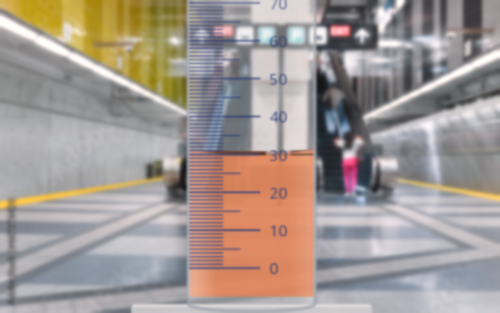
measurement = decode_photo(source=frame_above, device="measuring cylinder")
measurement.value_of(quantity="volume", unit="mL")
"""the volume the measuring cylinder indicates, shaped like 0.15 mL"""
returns 30 mL
